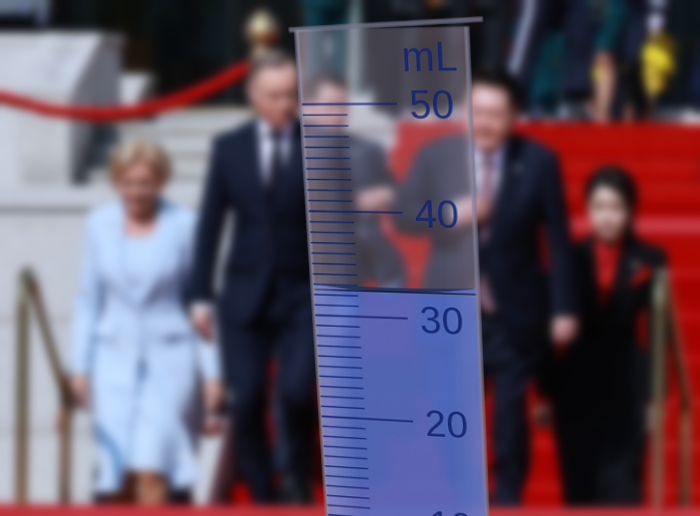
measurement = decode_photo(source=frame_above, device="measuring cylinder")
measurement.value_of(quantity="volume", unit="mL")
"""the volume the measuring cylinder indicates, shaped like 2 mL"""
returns 32.5 mL
